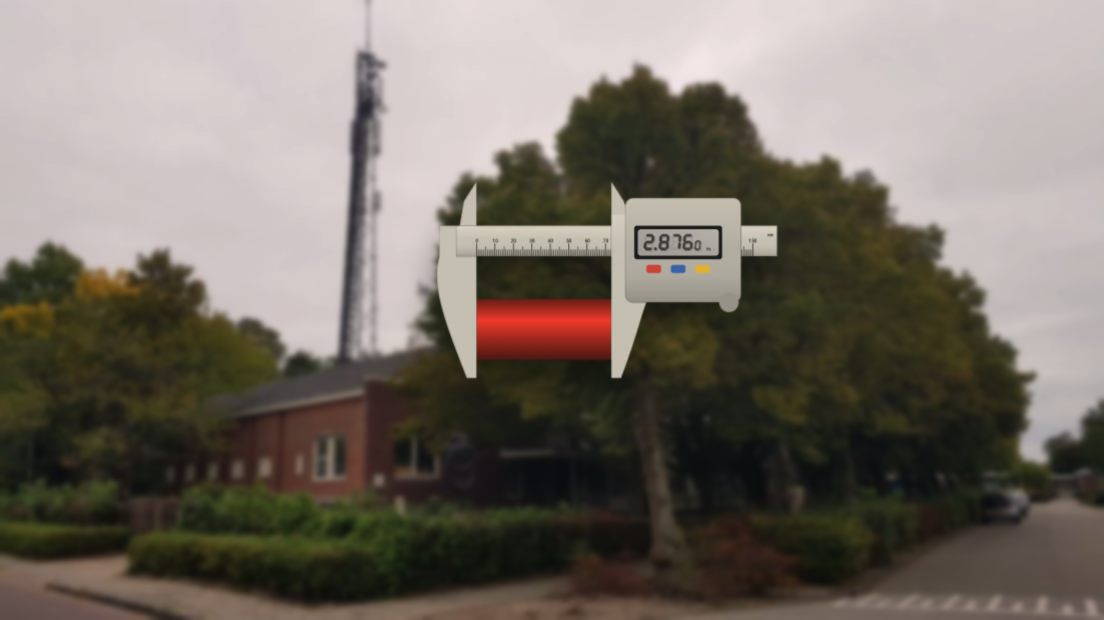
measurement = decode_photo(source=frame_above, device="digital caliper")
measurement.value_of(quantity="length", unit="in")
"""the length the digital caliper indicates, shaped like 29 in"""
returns 2.8760 in
